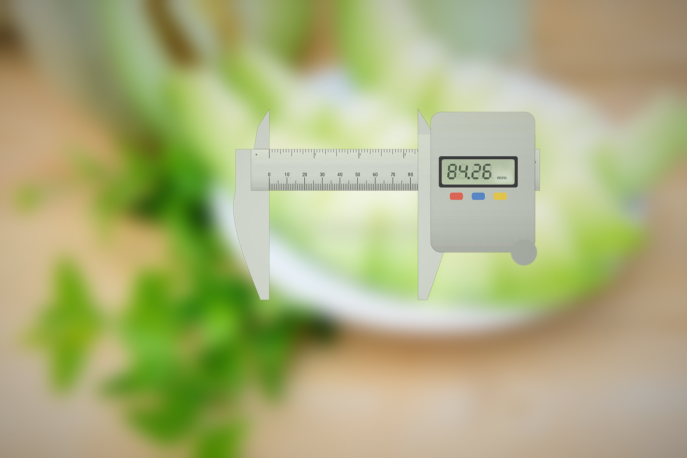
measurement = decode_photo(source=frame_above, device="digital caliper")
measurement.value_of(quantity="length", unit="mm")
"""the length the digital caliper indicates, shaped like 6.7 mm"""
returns 84.26 mm
